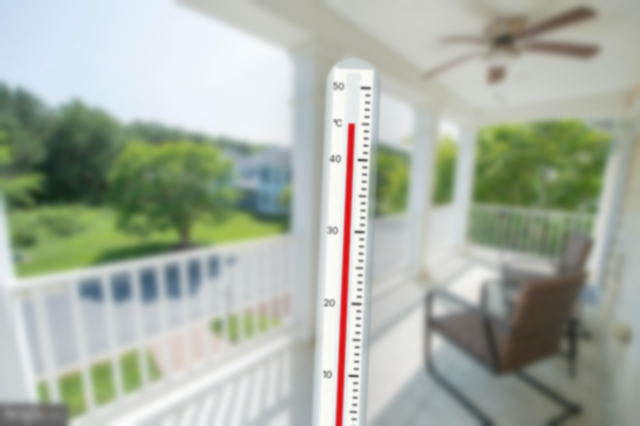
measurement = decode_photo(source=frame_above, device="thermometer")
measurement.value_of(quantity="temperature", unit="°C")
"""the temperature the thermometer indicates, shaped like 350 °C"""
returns 45 °C
